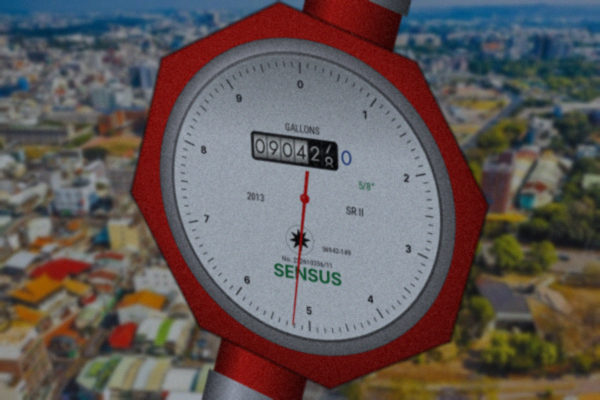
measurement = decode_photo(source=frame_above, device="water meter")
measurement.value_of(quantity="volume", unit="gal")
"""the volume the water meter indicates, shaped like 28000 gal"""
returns 904275.2 gal
